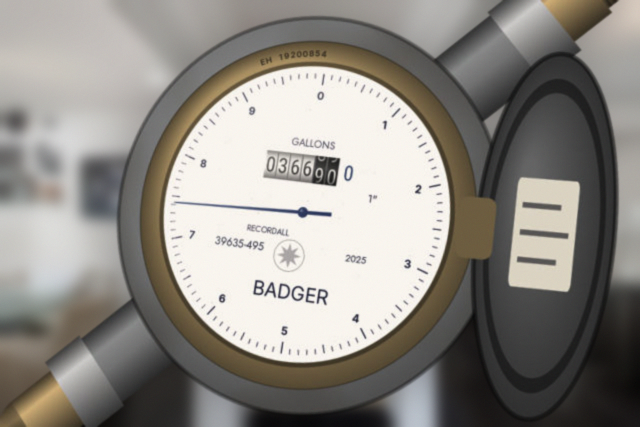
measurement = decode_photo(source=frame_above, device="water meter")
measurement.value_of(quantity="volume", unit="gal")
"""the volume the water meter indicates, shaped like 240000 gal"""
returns 366897.4 gal
